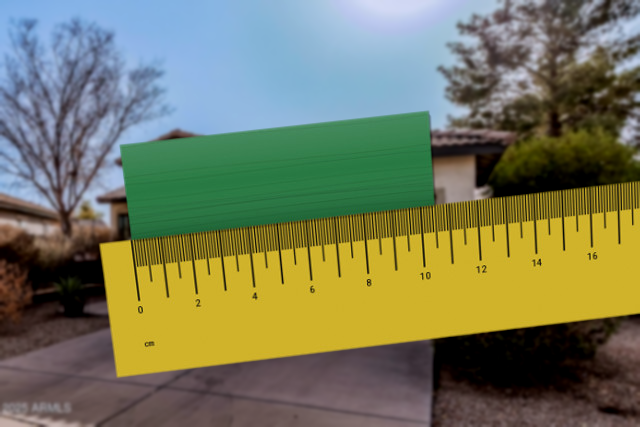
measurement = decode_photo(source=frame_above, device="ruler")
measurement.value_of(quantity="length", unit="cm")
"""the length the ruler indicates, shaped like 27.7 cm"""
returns 10.5 cm
